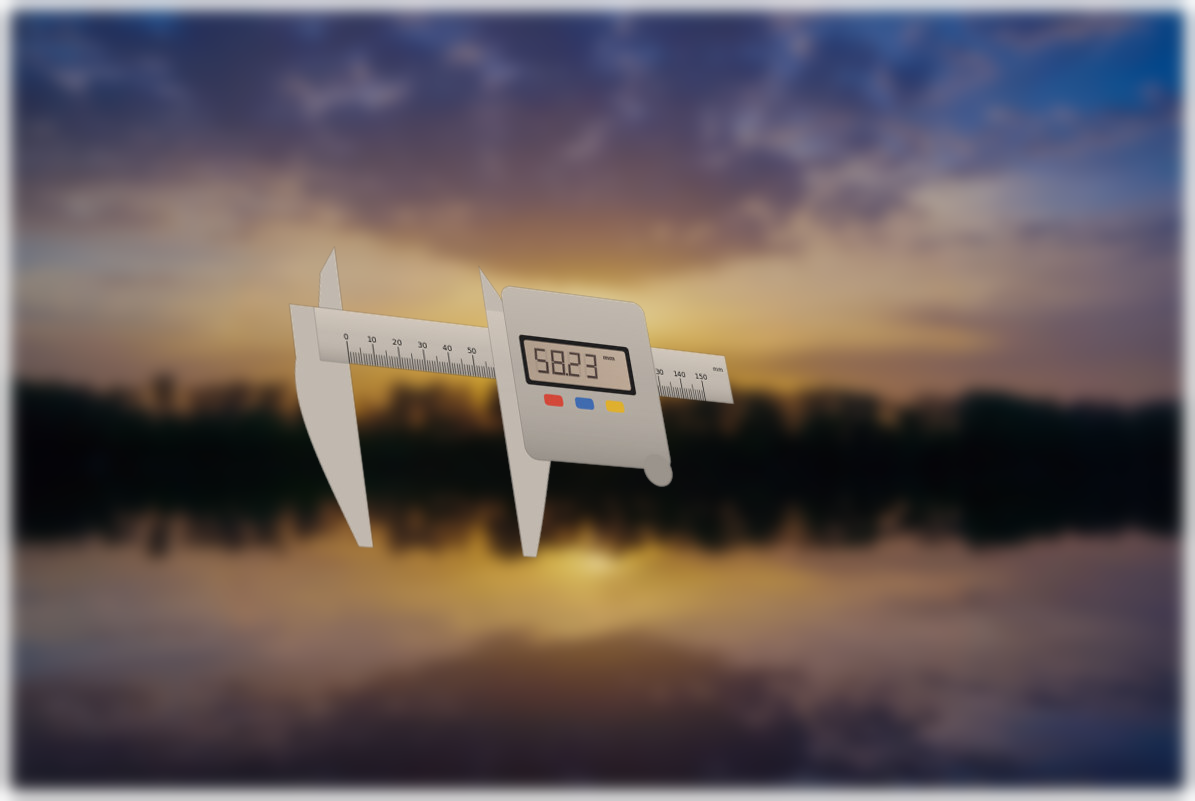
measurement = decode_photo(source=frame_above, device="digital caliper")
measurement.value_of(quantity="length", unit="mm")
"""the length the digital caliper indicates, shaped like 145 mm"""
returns 58.23 mm
